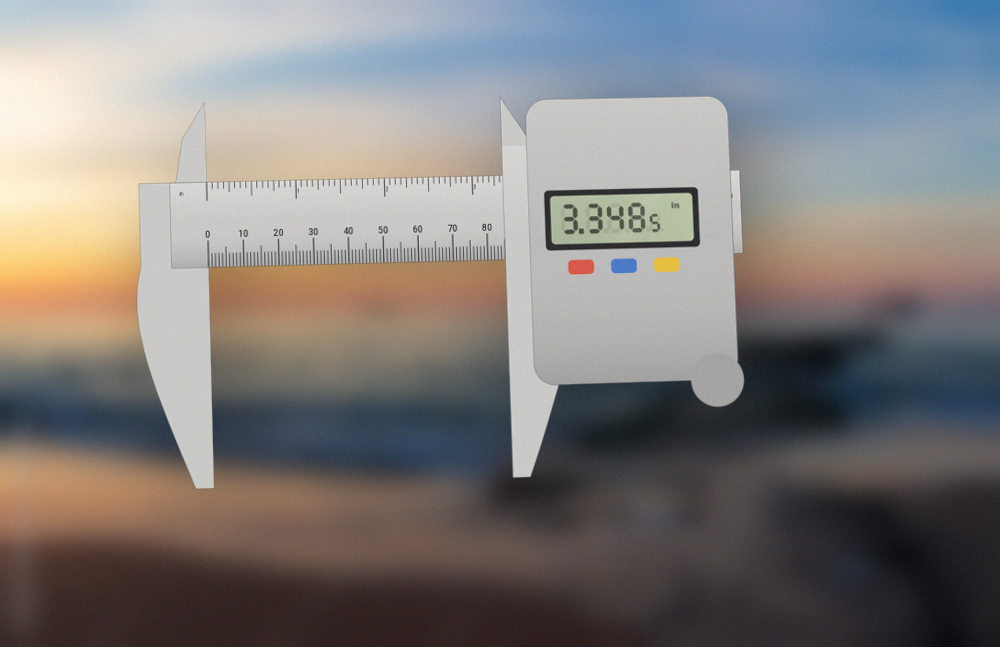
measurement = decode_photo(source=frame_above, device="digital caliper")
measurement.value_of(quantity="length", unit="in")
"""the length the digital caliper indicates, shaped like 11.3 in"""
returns 3.3485 in
